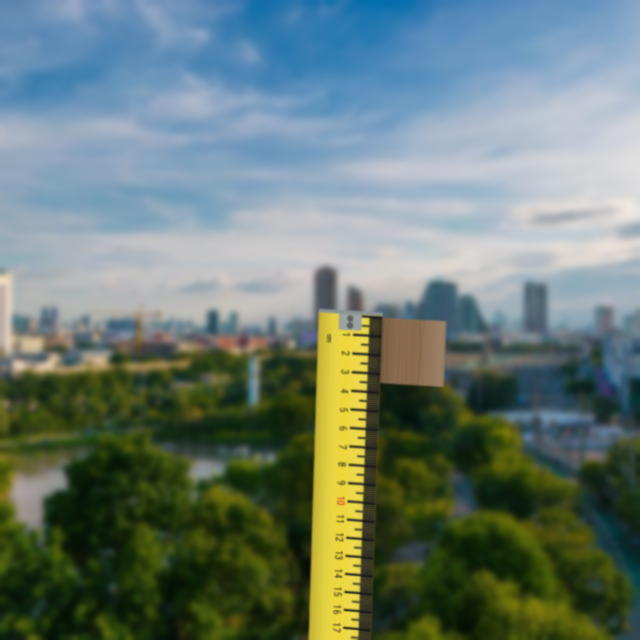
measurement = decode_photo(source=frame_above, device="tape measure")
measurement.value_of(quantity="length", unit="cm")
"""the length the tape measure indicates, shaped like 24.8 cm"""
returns 3.5 cm
